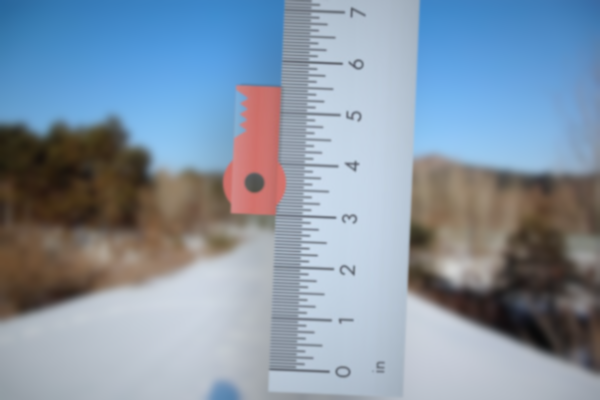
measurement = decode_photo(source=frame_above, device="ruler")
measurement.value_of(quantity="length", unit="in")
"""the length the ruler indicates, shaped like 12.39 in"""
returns 2.5 in
